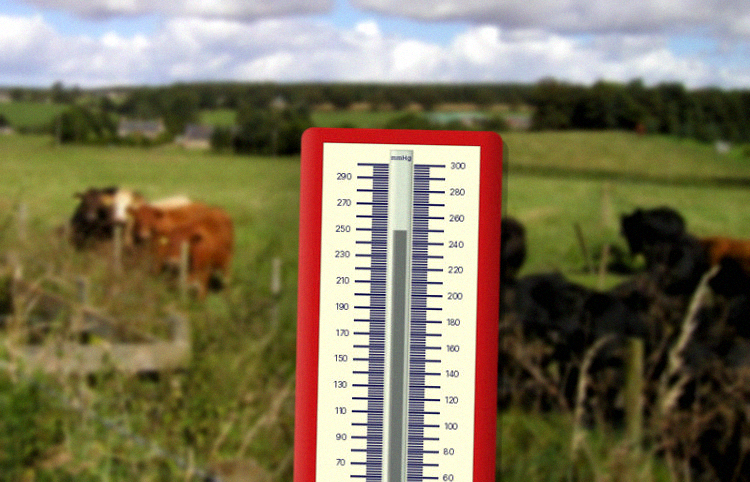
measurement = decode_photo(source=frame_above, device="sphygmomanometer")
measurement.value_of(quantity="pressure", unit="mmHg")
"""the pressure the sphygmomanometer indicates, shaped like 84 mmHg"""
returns 250 mmHg
